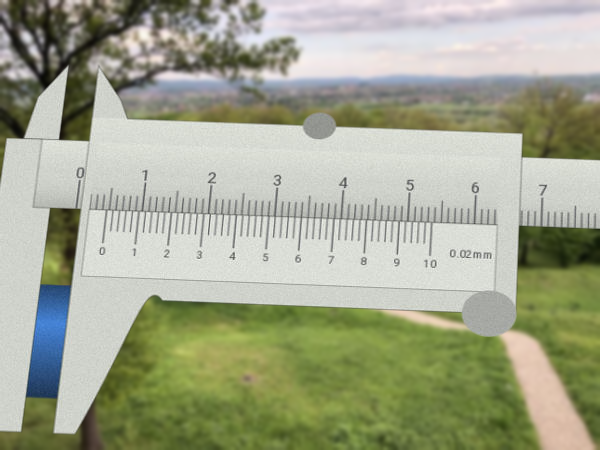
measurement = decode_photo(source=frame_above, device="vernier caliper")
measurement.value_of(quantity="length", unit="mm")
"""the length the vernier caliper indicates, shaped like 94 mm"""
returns 4.6 mm
